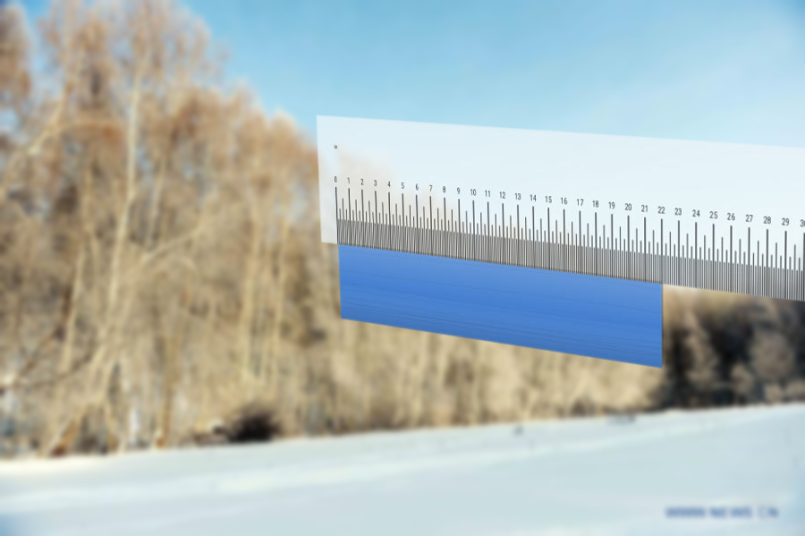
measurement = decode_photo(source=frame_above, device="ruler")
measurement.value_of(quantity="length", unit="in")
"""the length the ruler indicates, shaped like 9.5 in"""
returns 22 in
